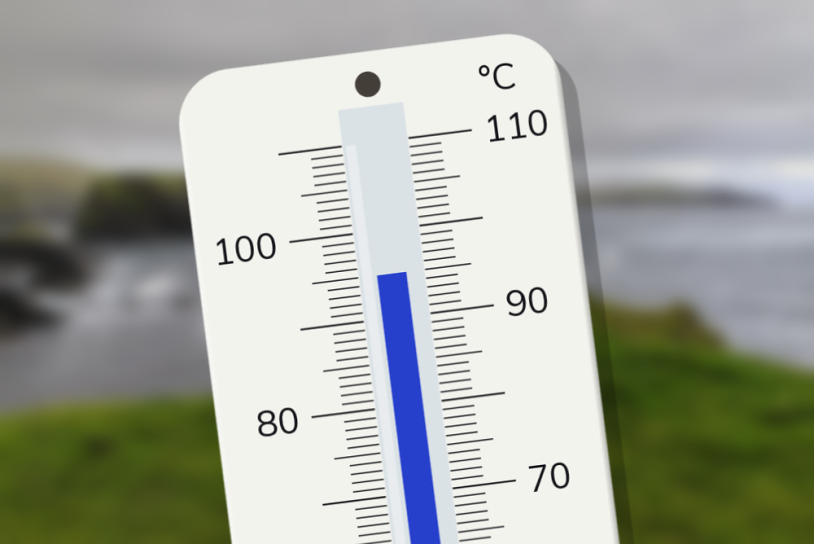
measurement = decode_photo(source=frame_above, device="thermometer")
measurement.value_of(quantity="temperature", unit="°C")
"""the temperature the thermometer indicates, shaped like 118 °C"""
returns 95 °C
